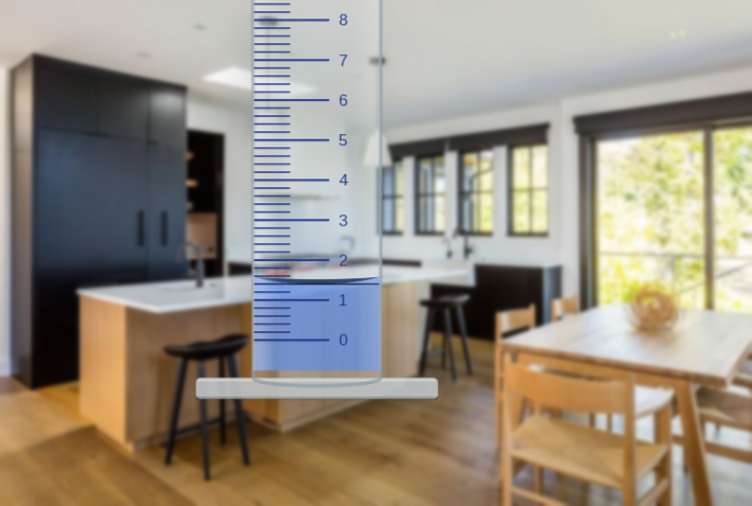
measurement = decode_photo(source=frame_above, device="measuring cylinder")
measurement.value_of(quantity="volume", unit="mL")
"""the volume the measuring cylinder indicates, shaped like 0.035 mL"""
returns 1.4 mL
